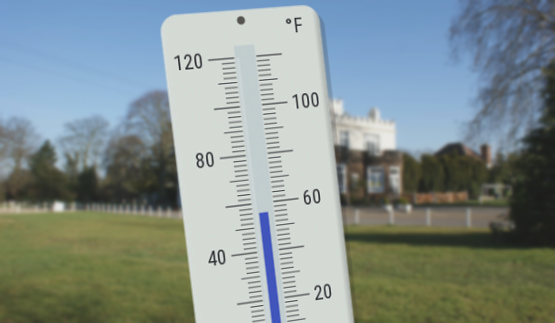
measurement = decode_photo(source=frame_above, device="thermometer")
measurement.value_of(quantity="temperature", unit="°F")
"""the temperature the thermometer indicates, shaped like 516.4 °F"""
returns 56 °F
